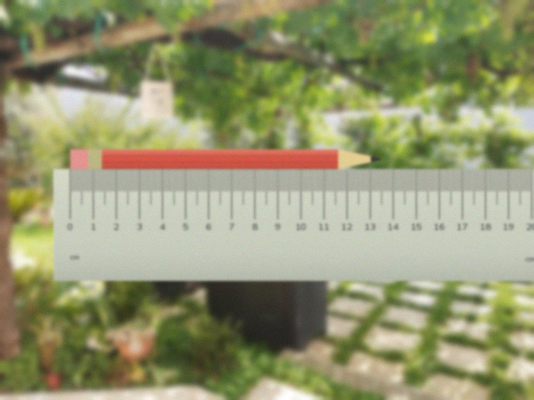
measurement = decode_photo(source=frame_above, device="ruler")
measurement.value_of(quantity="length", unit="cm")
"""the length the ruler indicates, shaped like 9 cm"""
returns 13.5 cm
